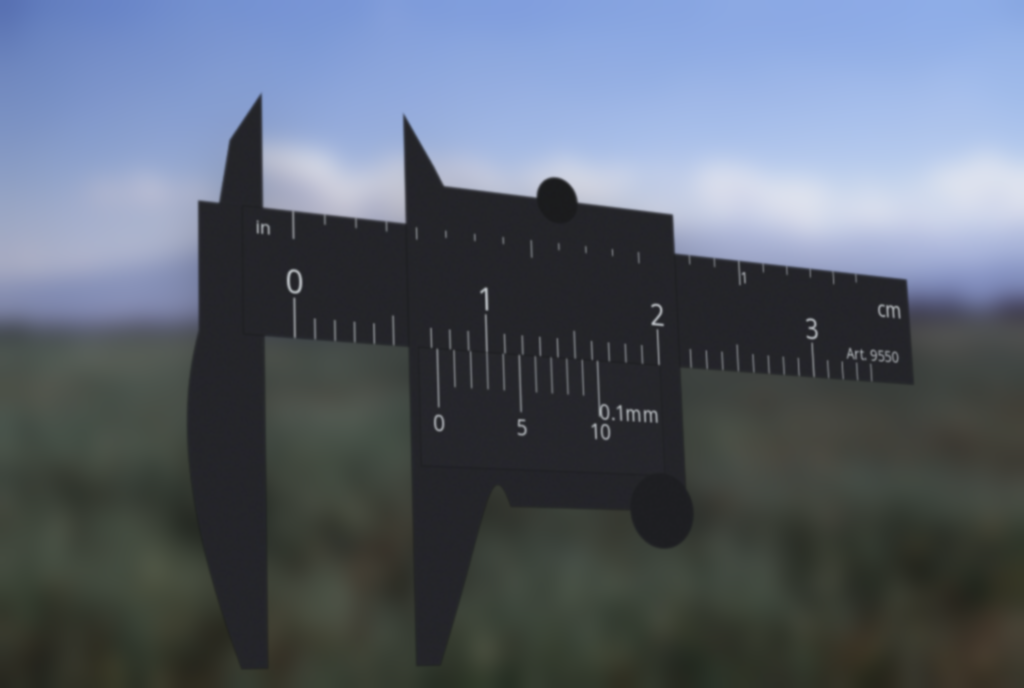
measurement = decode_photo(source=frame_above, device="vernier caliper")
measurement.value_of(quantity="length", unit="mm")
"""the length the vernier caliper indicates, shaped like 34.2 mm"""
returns 7.3 mm
